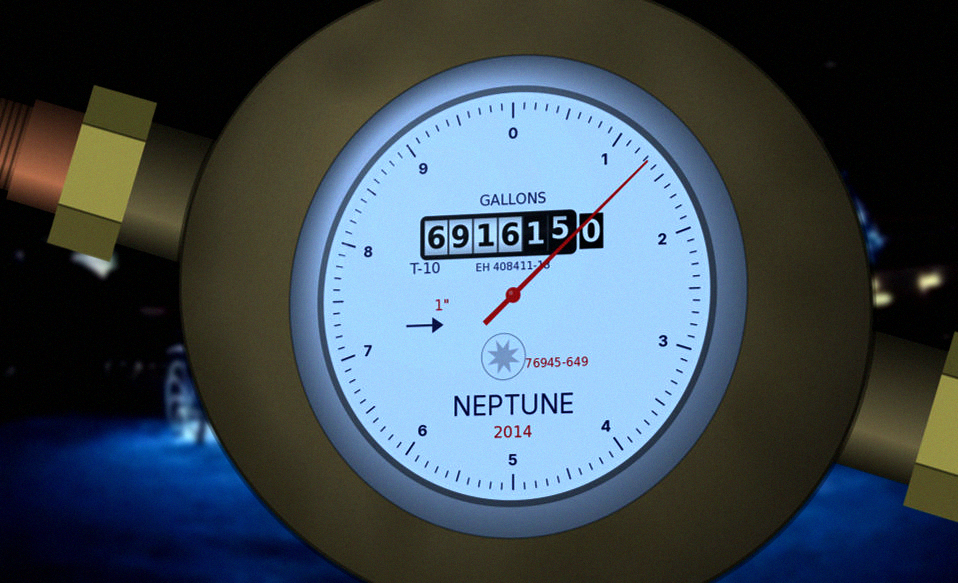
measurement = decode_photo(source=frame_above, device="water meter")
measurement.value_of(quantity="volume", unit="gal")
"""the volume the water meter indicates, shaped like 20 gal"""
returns 6916151.3 gal
